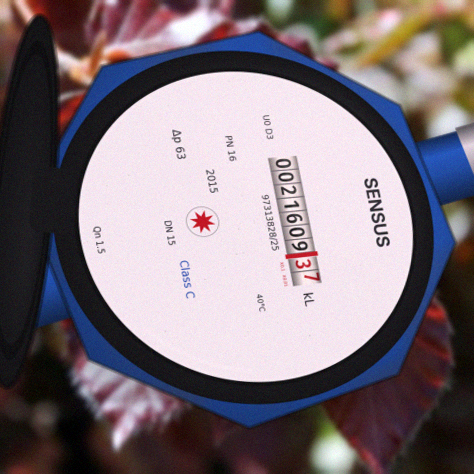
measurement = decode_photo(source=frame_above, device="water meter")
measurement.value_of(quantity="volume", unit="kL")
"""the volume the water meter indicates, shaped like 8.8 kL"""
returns 21609.37 kL
